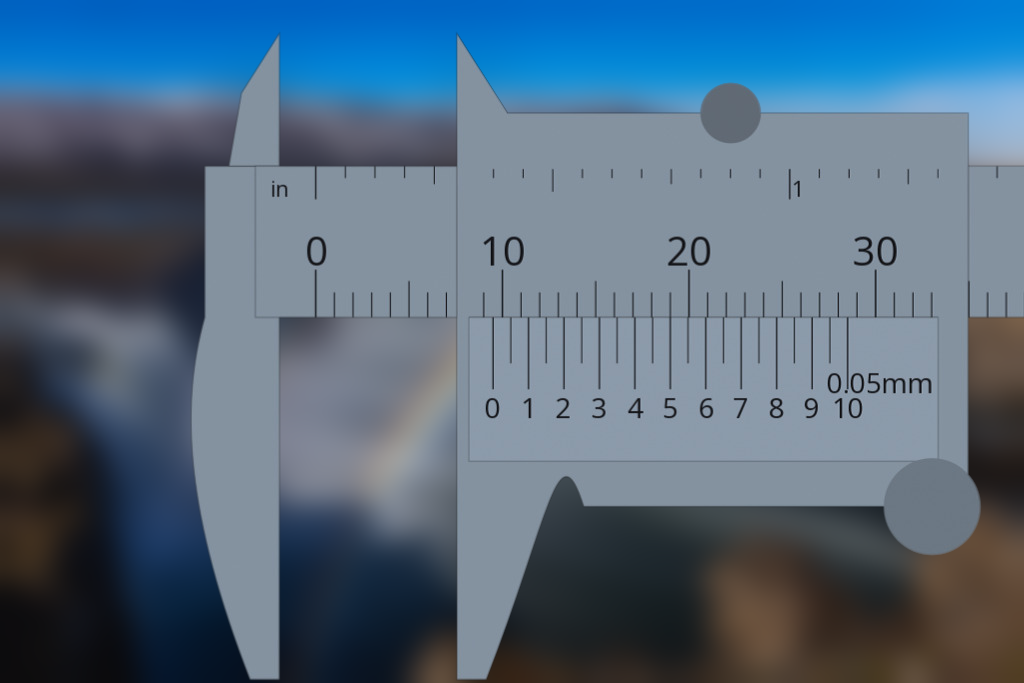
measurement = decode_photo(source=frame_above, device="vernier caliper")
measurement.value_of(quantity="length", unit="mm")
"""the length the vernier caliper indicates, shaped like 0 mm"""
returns 9.5 mm
